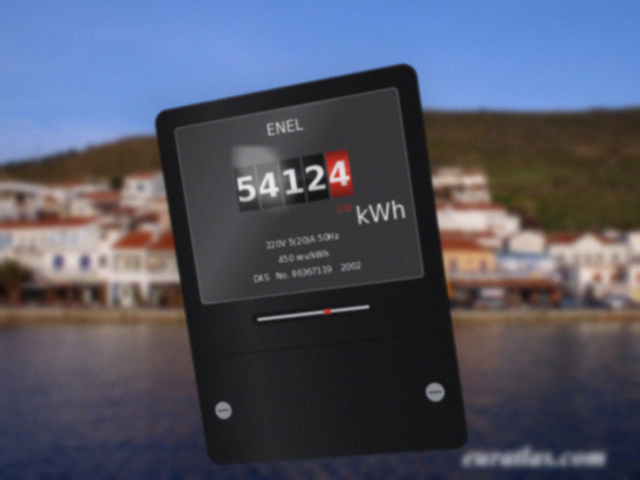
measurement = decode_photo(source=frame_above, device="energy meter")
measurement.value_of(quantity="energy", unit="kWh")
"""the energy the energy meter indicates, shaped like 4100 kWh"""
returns 5412.4 kWh
